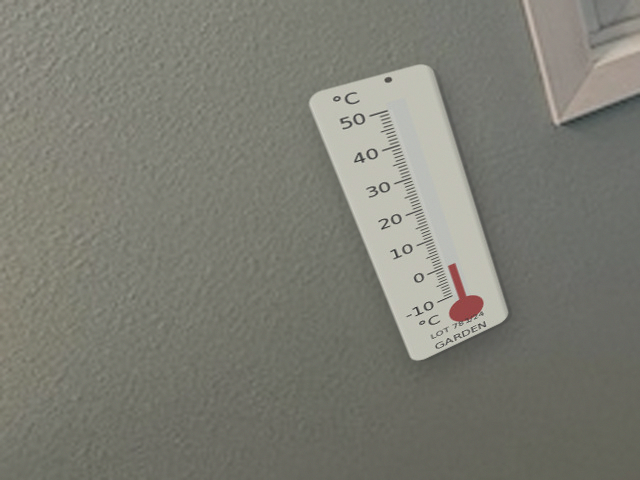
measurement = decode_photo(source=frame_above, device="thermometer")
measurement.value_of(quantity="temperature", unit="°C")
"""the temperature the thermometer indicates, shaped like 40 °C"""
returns 0 °C
